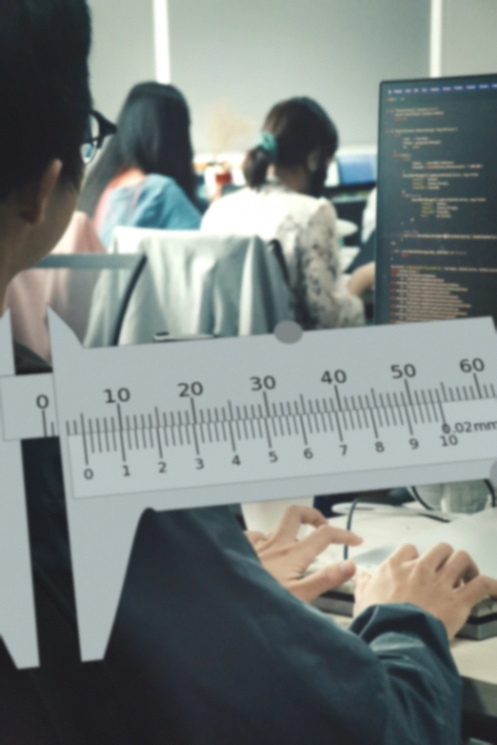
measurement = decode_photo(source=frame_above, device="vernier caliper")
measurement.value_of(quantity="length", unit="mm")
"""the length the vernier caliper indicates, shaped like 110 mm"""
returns 5.0 mm
